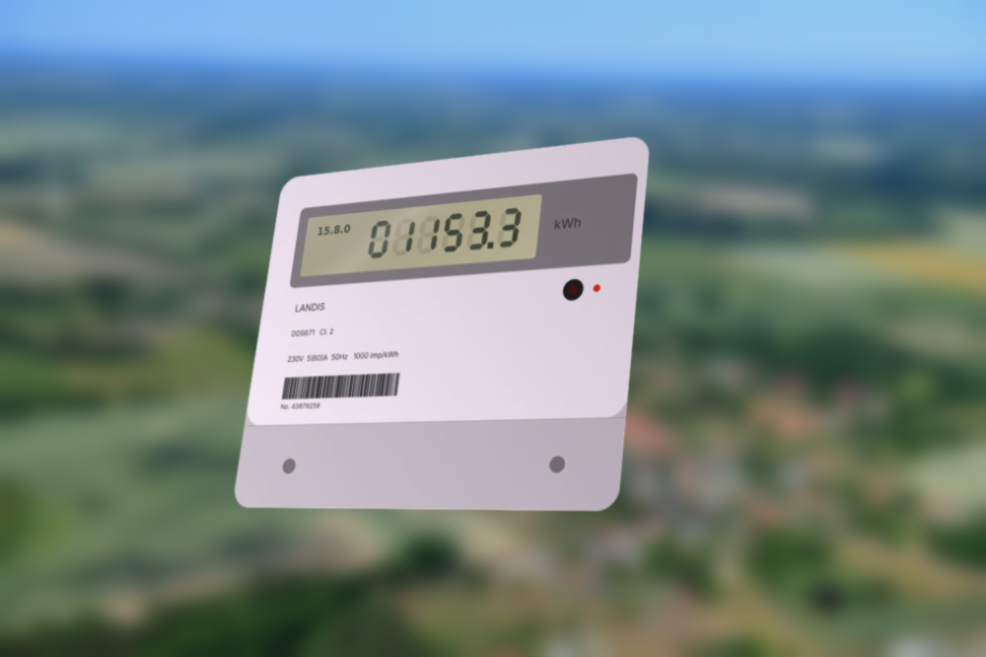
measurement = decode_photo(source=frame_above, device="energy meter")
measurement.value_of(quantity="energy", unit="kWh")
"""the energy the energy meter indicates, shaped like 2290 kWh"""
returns 1153.3 kWh
